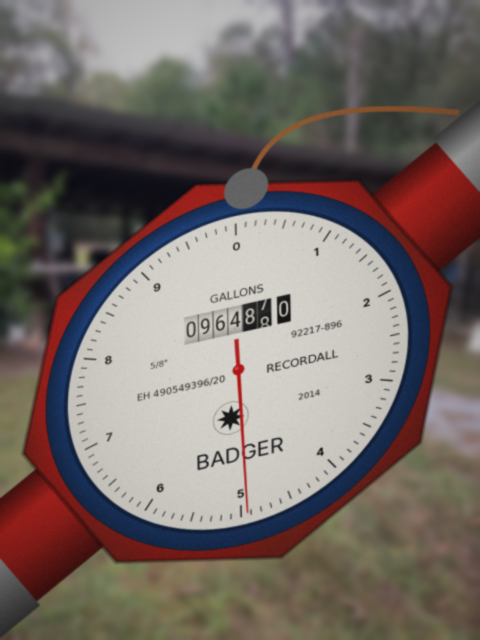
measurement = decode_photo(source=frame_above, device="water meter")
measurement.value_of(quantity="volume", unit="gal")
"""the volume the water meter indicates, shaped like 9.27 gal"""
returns 964874.9 gal
